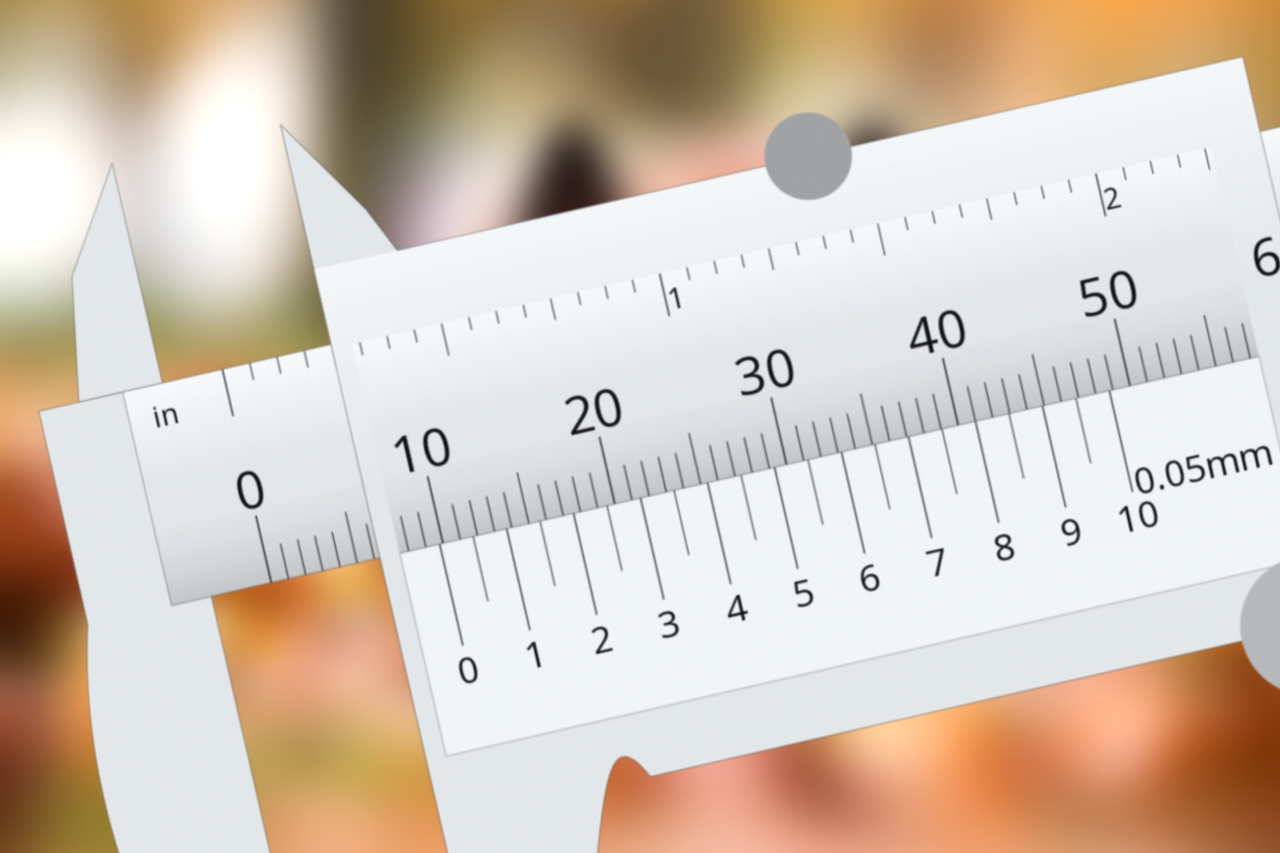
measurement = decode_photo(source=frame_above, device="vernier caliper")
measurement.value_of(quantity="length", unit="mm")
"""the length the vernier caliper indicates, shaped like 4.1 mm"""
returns 9.8 mm
